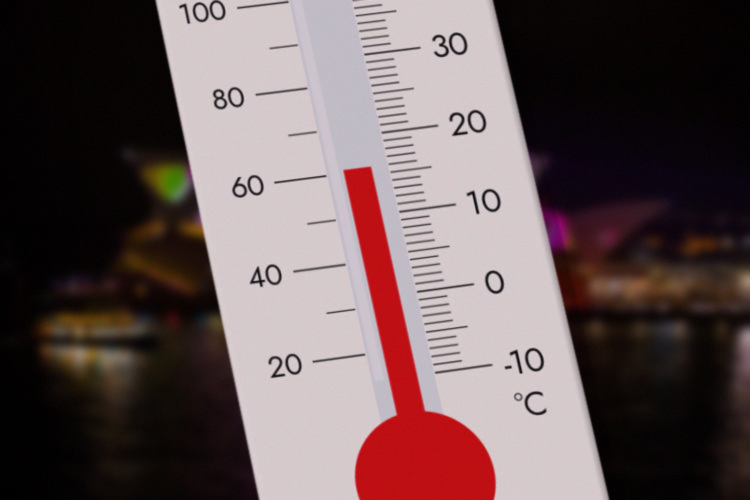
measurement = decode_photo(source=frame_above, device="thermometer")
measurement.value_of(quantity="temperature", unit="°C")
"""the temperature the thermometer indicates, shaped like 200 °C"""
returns 16 °C
